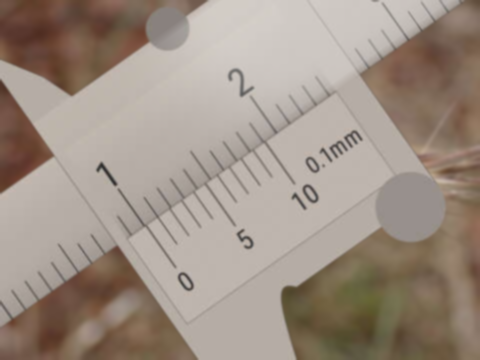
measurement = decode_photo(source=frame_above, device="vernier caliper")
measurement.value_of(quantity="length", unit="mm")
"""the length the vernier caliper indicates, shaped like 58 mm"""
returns 10.1 mm
